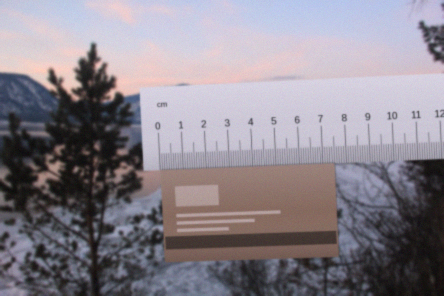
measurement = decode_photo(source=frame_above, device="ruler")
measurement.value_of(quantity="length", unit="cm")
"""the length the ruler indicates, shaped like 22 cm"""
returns 7.5 cm
